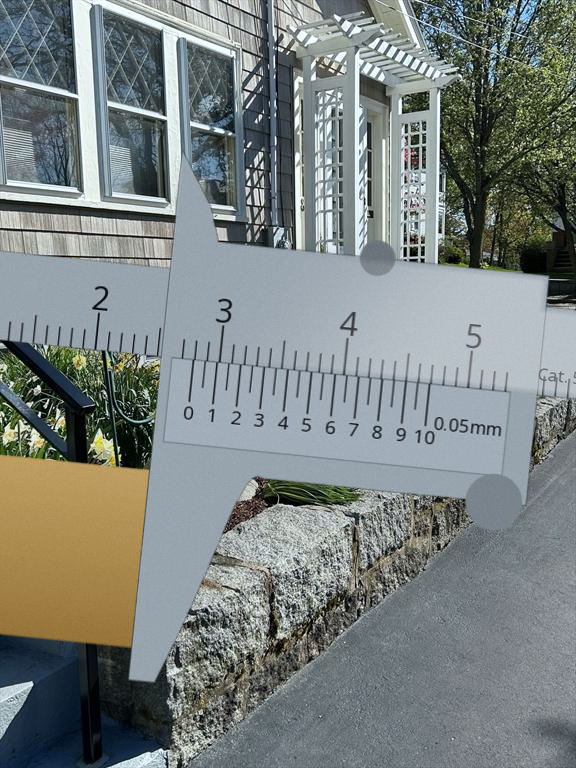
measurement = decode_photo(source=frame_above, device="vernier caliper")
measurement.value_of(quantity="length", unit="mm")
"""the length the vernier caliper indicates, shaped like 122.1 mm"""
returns 27.9 mm
